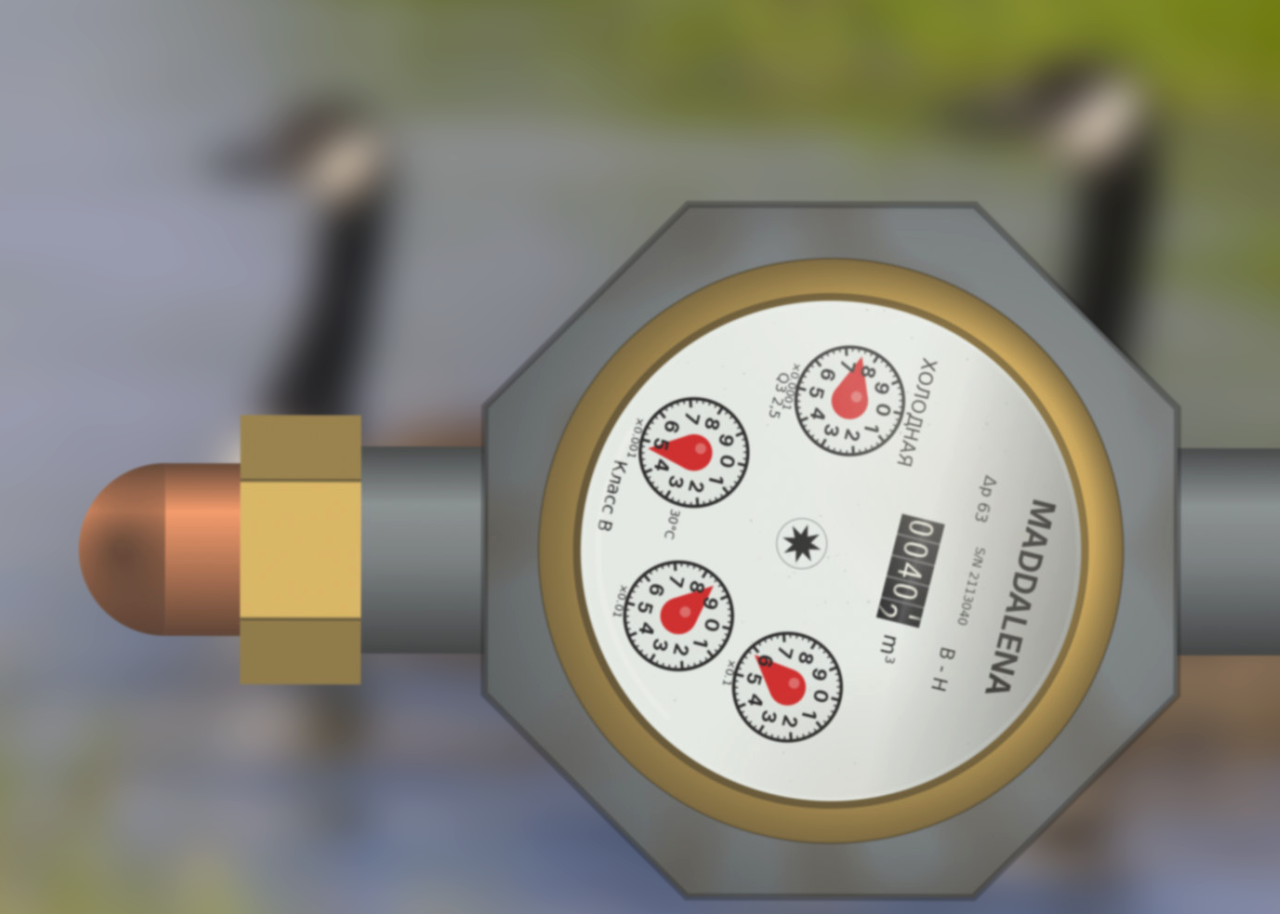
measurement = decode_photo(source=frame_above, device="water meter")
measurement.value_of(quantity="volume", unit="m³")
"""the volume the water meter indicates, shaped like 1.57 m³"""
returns 401.5847 m³
